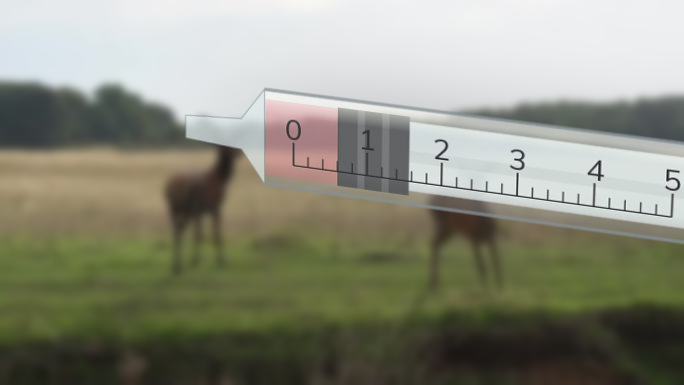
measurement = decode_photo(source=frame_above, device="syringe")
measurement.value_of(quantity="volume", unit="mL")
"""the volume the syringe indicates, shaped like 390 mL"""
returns 0.6 mL
